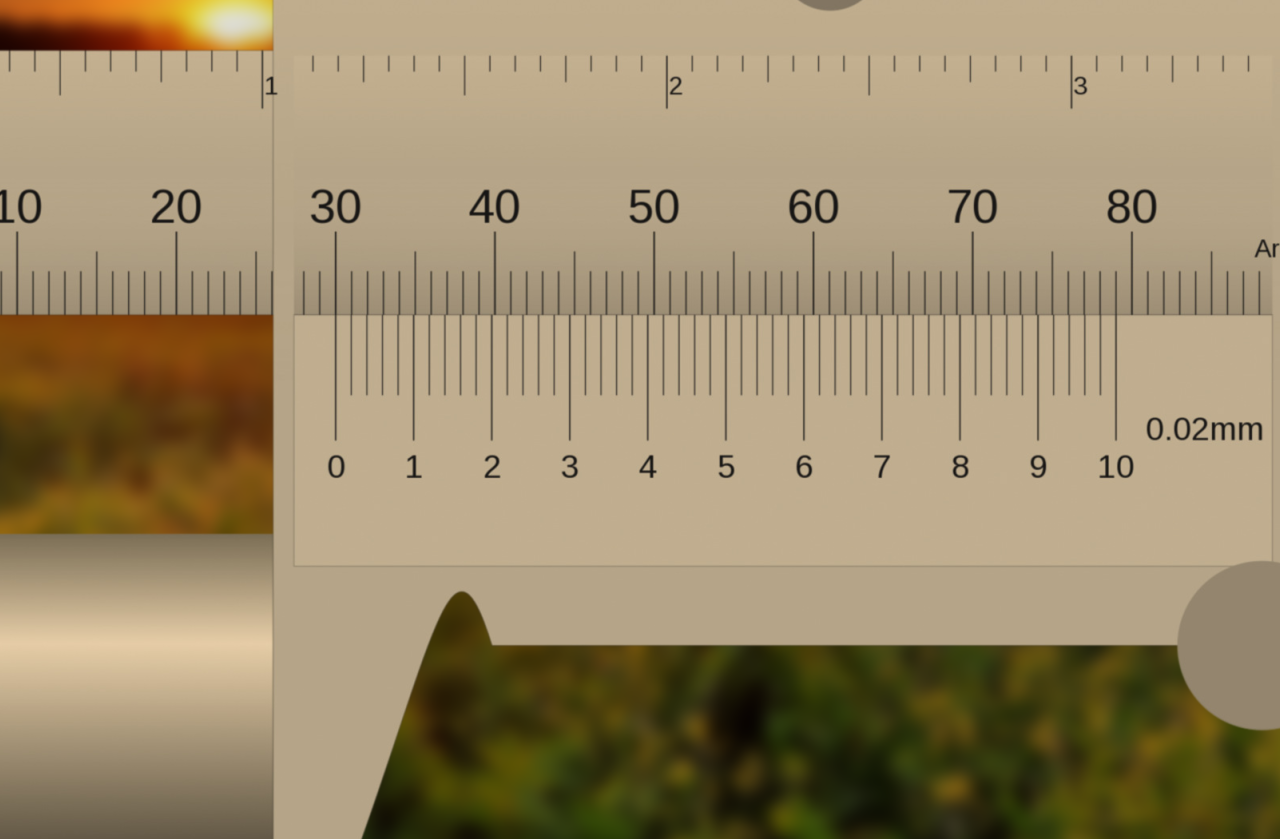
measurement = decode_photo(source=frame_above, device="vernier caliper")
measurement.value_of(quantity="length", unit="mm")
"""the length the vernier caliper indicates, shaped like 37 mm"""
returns 30.0 mm
